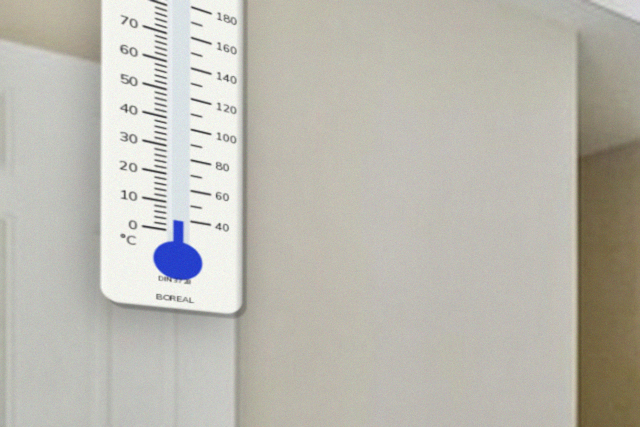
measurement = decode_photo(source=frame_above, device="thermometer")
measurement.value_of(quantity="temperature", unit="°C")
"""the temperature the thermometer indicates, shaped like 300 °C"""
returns 4 °C
